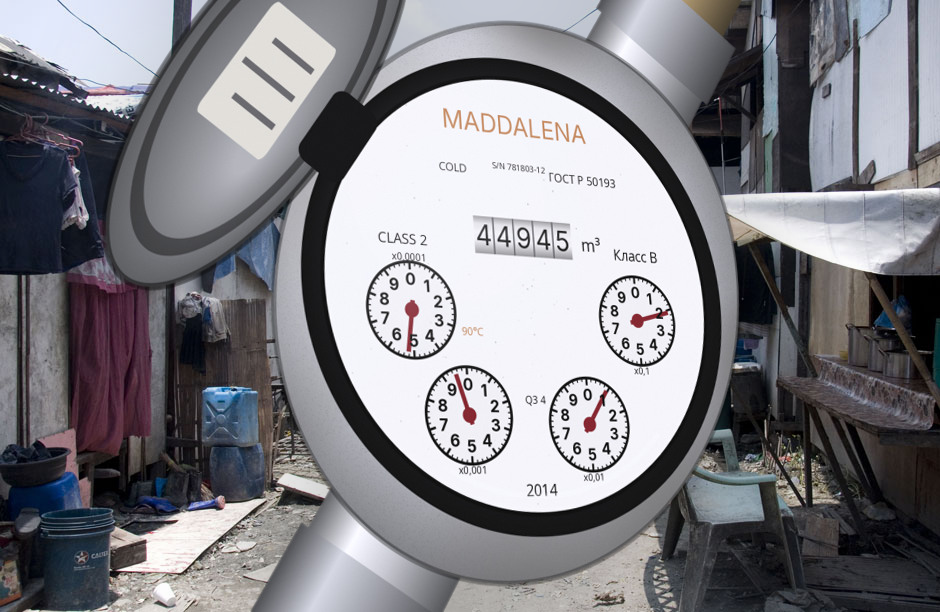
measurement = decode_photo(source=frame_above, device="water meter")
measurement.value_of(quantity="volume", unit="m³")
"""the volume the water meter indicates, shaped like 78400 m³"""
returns 44945.2095 m³
